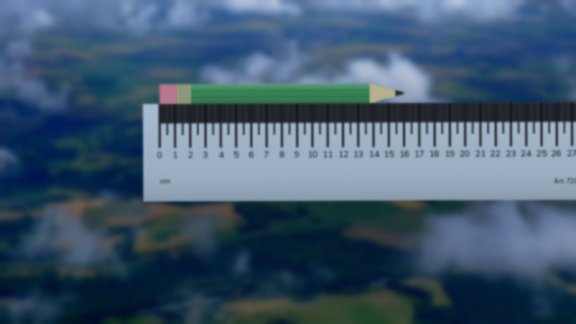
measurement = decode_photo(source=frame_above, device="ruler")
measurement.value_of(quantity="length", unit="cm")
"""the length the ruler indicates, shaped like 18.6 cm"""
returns 16 cm
